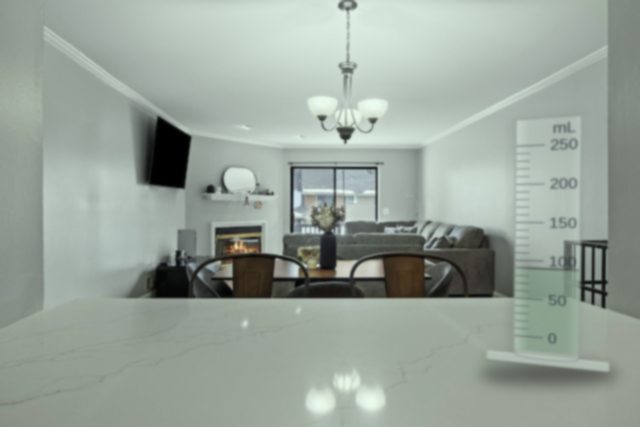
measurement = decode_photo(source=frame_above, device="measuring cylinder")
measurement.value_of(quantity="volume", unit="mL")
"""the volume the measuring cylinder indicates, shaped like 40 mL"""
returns 90 mL
